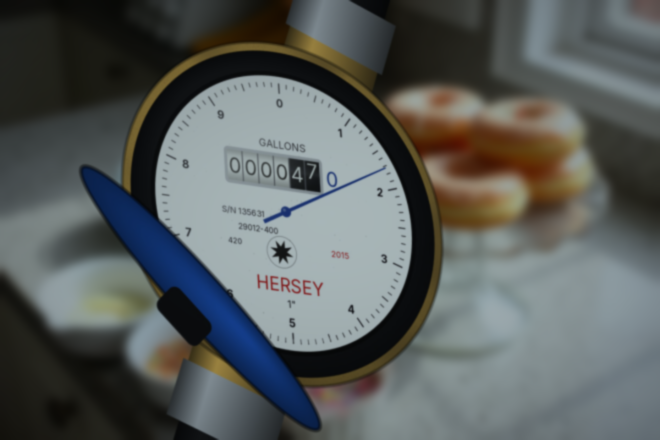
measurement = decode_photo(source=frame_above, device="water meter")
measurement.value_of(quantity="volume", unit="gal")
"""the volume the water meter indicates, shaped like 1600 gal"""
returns 471.7 gal
